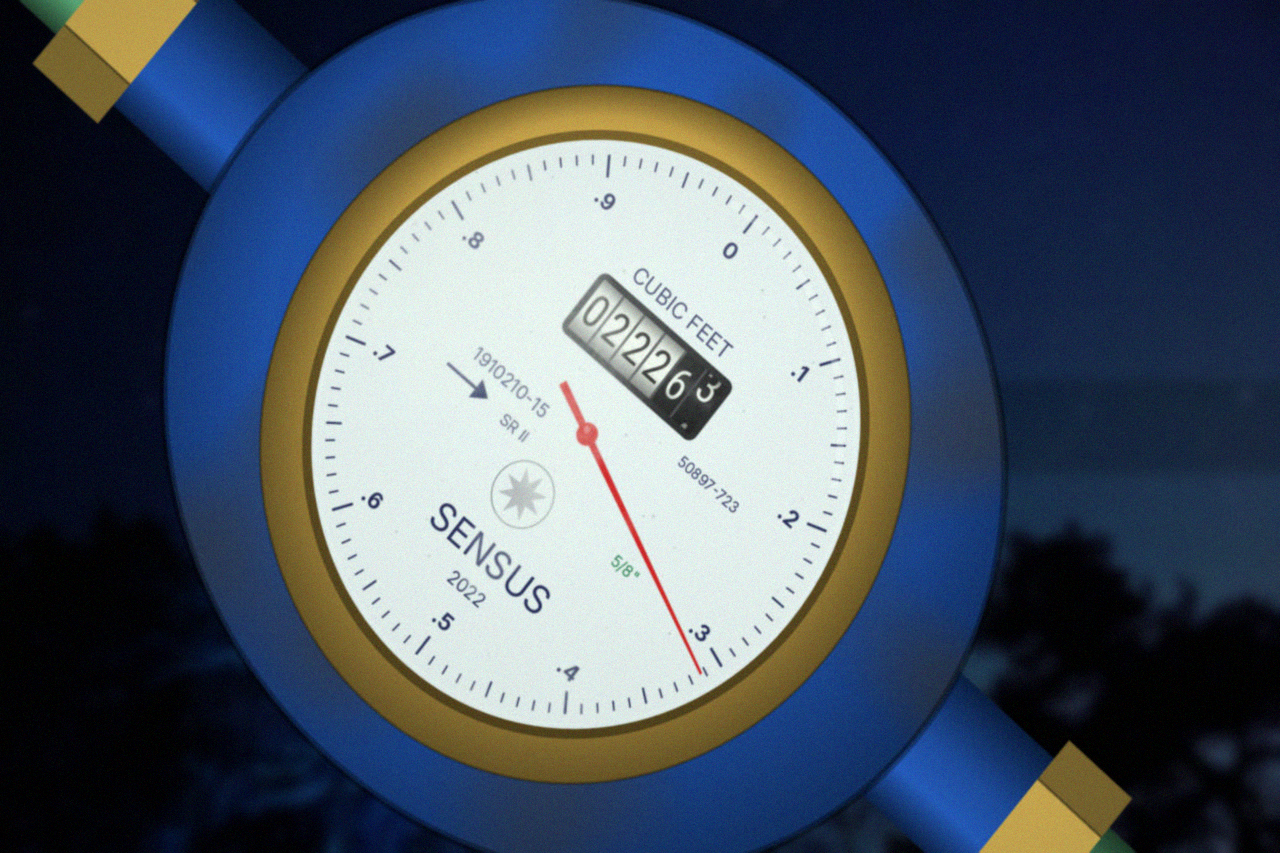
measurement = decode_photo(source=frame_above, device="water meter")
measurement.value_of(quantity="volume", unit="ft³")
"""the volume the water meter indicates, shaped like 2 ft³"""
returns 22263.31 ft³
